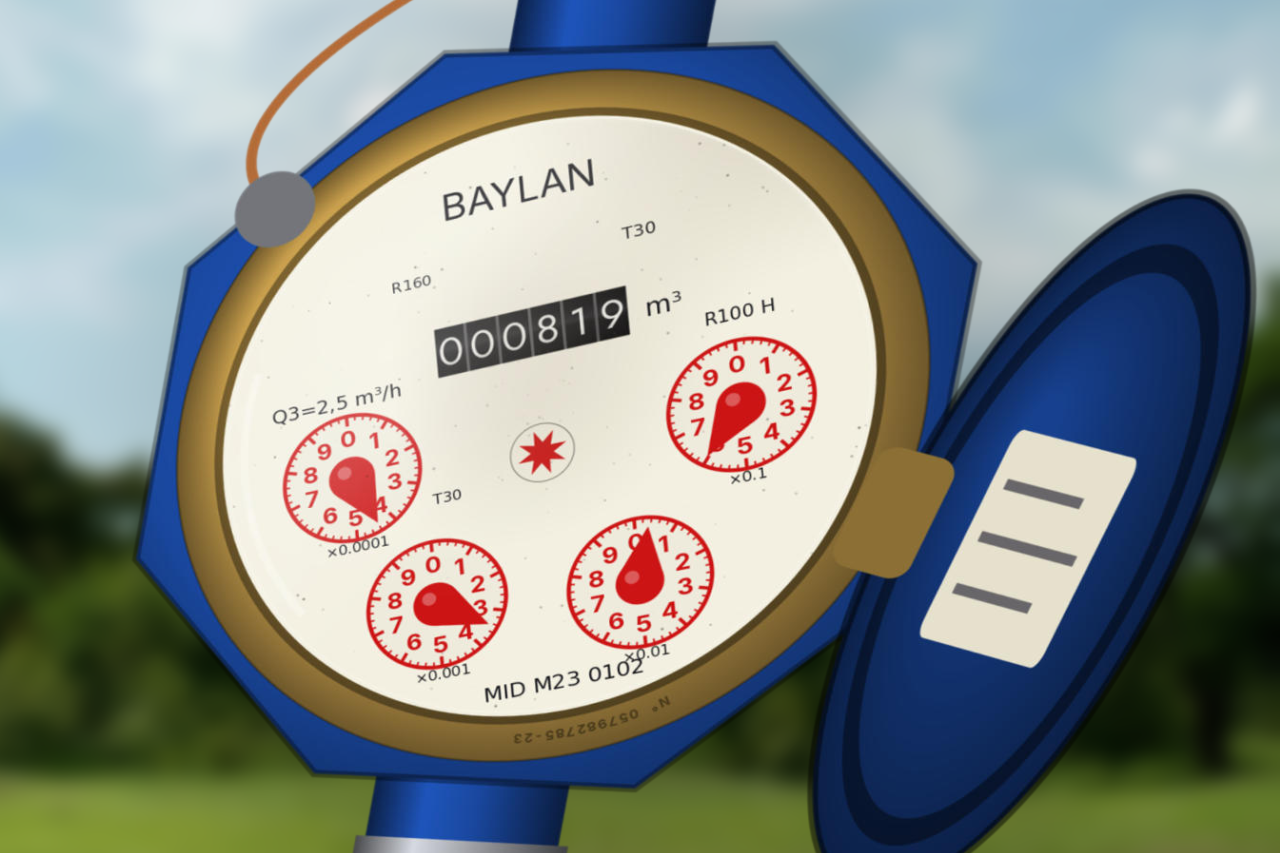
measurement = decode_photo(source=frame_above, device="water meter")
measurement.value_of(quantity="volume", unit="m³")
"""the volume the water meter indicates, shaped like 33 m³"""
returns 819.6034 m³
